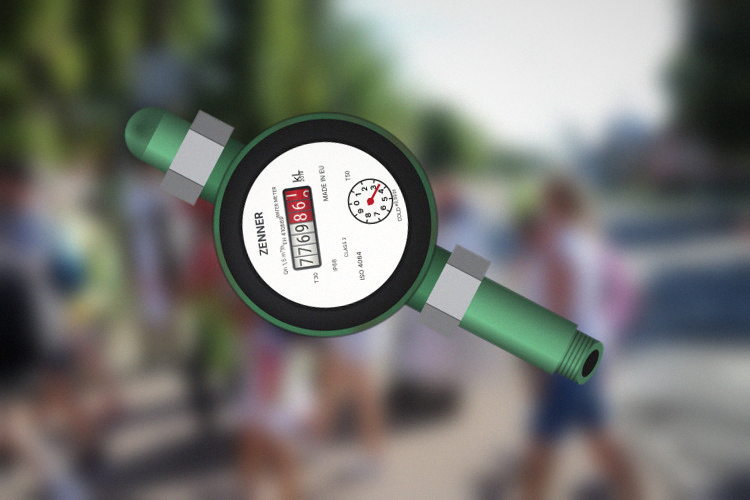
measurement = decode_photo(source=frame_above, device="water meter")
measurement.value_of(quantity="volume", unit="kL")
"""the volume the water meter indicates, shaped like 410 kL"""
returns 7769.8613 kL
